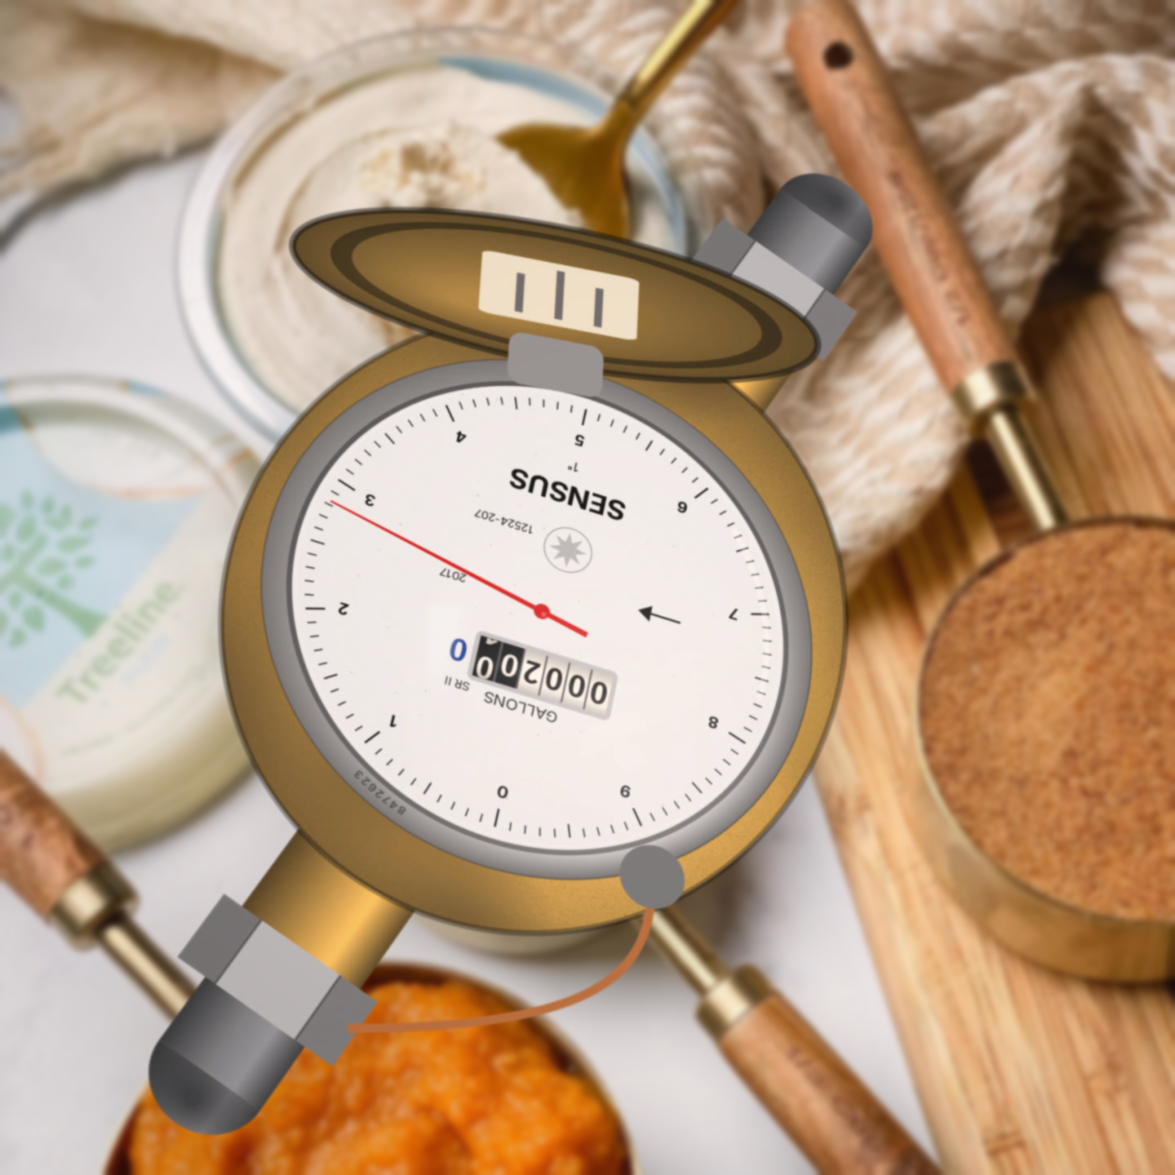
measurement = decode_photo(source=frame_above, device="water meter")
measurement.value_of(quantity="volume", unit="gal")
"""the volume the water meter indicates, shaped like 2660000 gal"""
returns 2002.8 gal
